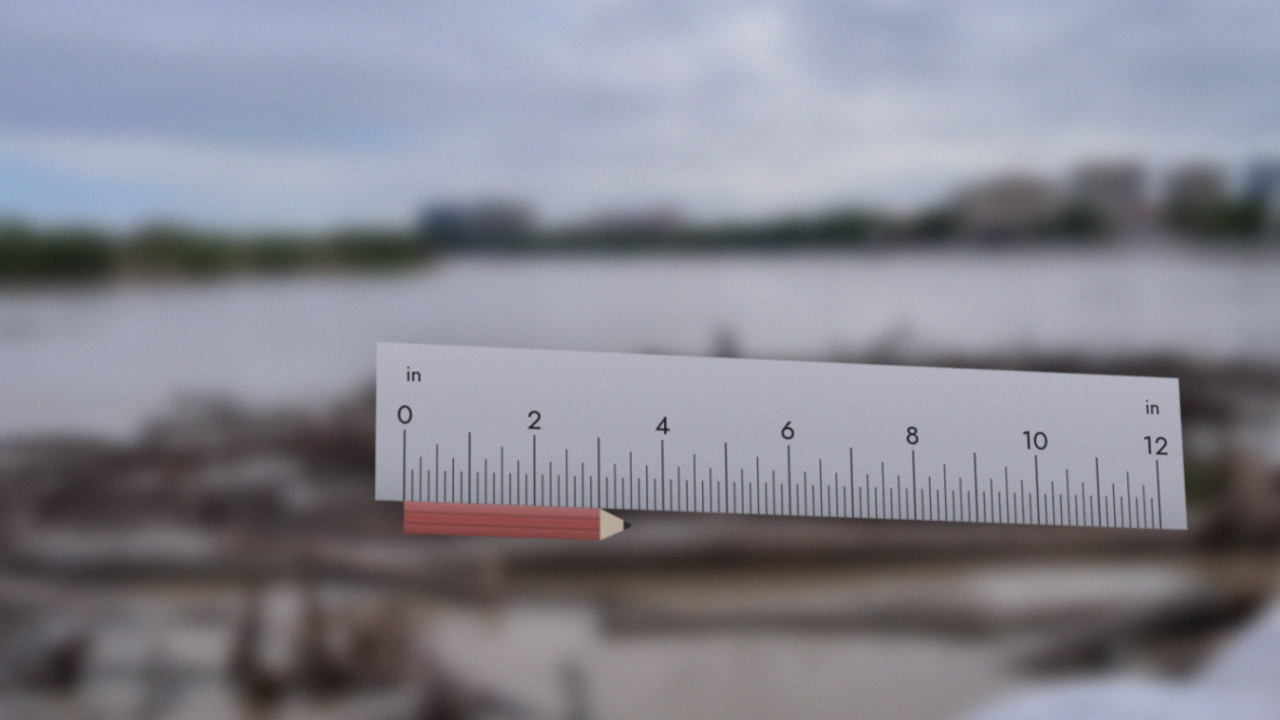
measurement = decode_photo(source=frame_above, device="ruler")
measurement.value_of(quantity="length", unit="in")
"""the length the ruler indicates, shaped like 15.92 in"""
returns 3.5 in
